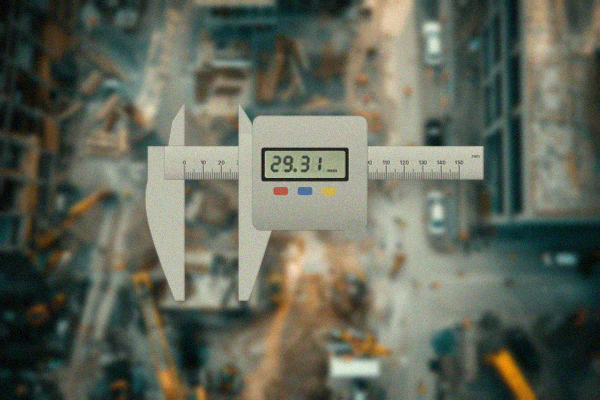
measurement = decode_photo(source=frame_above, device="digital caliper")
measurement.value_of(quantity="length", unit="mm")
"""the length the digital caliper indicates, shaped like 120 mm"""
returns 29.31 mm
